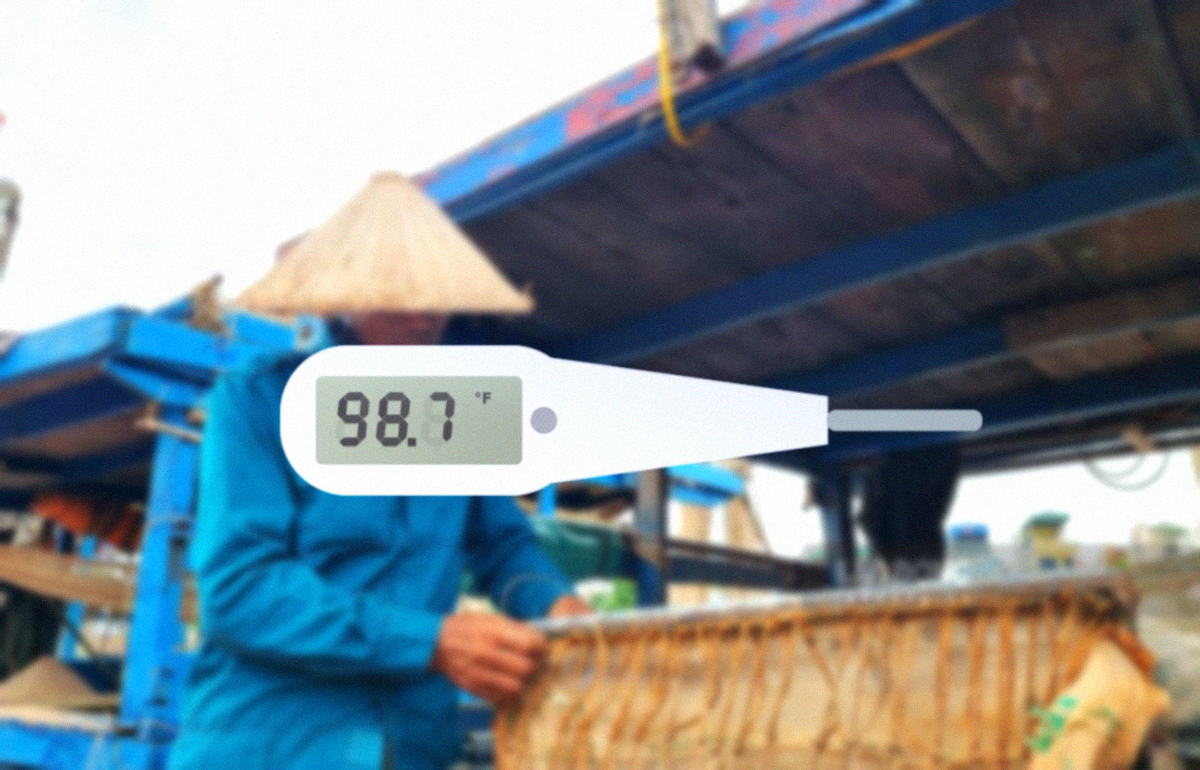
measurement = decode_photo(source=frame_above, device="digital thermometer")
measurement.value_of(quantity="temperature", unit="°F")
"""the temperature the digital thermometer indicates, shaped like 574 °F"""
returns 98.7 °F
